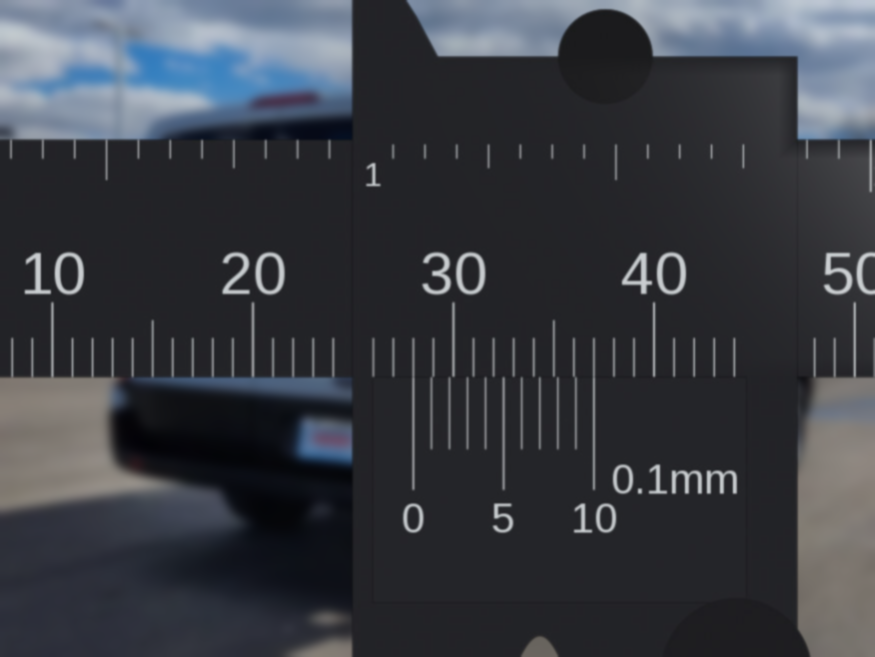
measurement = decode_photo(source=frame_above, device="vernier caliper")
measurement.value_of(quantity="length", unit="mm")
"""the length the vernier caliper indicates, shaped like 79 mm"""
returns 28.0 mm
